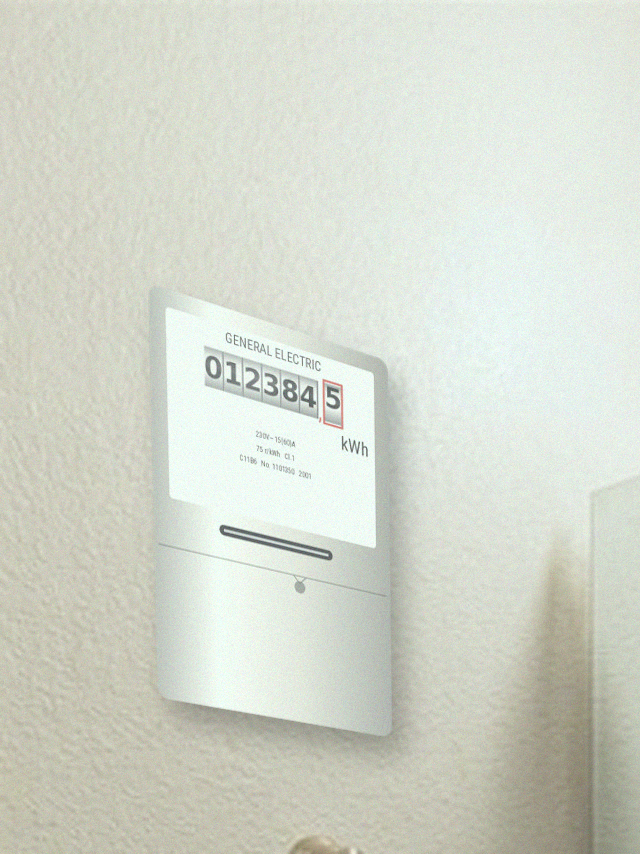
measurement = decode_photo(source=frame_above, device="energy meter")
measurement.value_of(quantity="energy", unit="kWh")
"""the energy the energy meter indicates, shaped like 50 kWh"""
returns 12384.5 kWh
